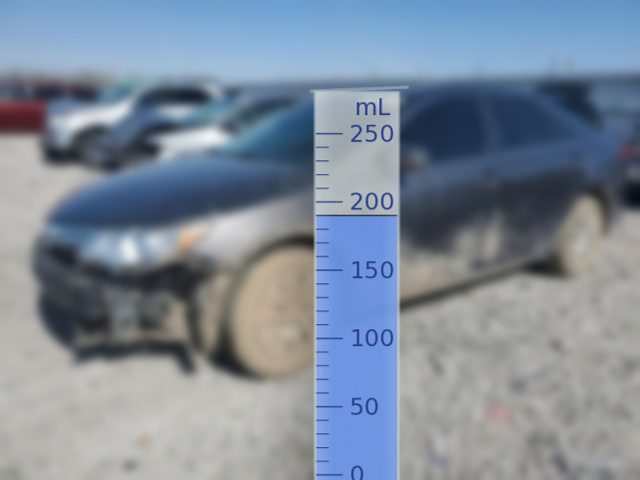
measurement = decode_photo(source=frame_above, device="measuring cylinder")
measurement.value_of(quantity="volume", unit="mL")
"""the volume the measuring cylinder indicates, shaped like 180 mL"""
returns 190 mL
